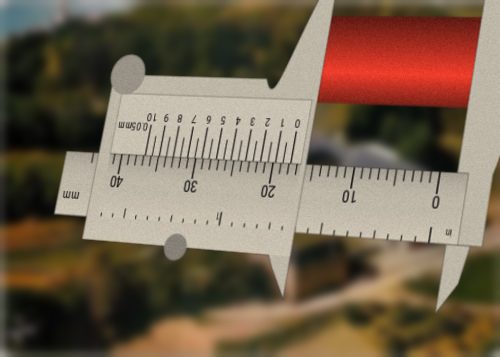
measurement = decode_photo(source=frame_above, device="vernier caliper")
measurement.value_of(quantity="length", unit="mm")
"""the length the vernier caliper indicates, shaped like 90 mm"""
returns 17.8 mm
